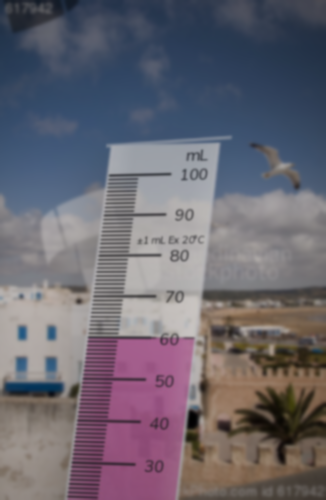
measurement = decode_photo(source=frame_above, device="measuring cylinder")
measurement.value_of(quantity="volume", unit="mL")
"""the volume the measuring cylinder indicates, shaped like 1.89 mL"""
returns 60 mL
